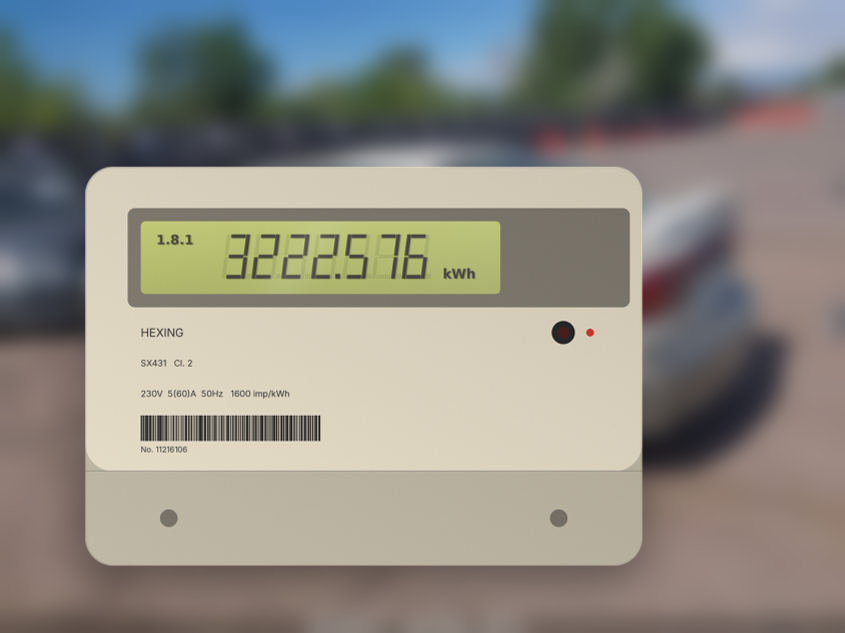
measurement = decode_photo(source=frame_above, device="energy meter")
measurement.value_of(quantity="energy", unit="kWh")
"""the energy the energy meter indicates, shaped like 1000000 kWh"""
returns 3222.576 kWh
